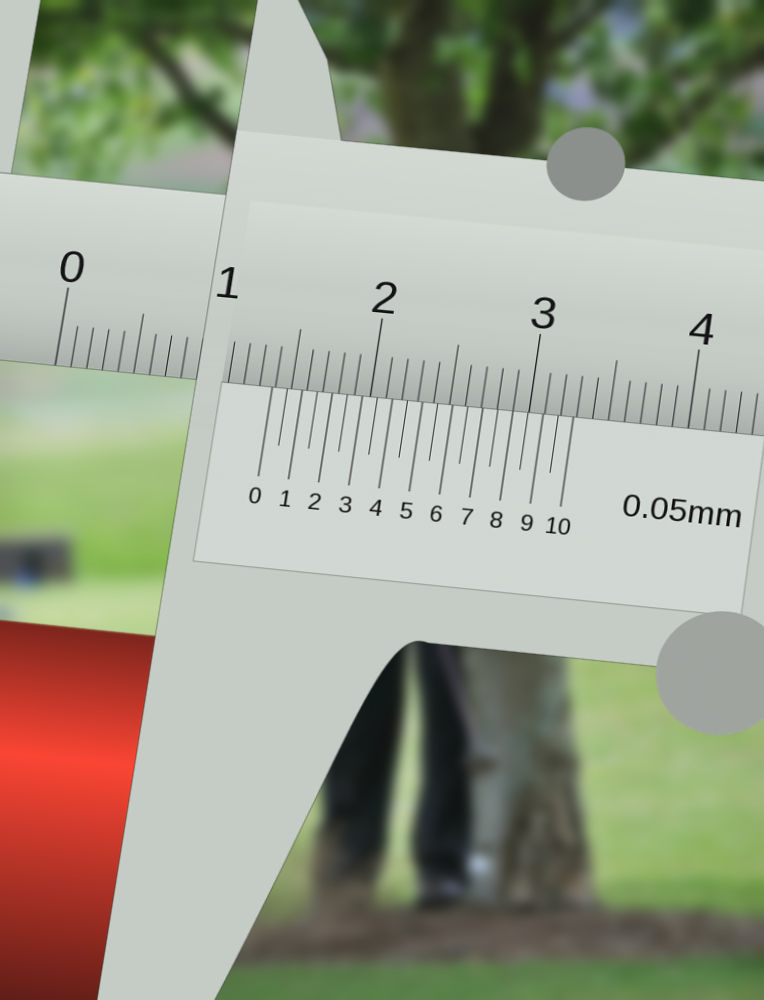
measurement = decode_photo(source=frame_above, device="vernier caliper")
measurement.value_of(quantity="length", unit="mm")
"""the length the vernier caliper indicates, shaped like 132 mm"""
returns 13.8 mm
